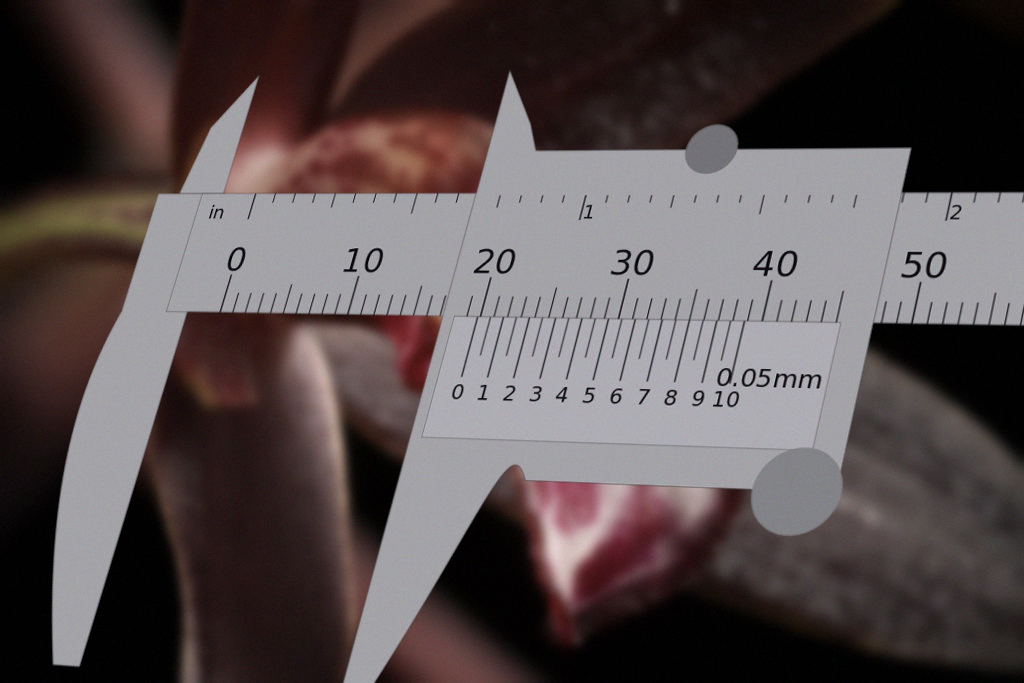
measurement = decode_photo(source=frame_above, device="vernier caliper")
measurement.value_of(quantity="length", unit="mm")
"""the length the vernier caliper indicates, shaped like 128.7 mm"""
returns 19.8 mm
